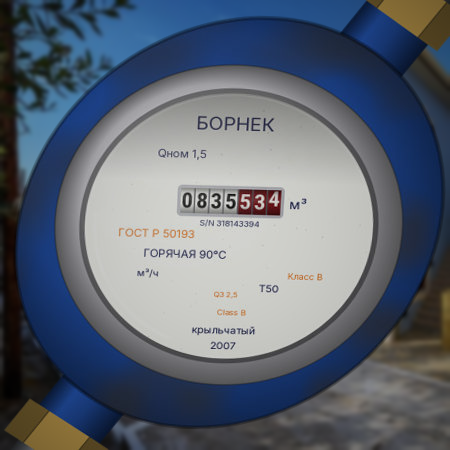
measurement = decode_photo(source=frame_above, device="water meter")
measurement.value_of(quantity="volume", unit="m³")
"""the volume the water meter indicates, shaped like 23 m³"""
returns 835.534 m³
